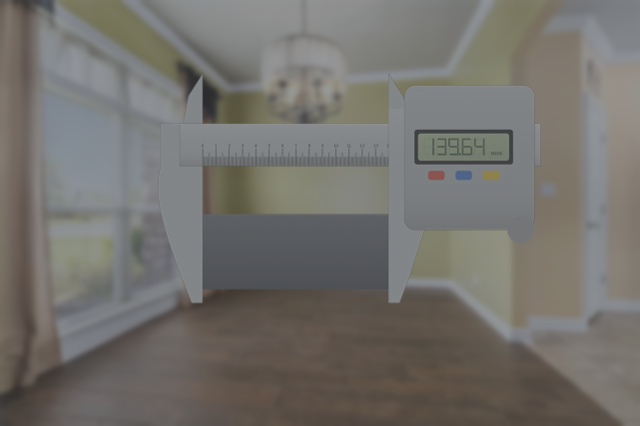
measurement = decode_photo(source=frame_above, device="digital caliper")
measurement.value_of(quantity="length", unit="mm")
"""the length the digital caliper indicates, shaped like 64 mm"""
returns 139.64 mm
